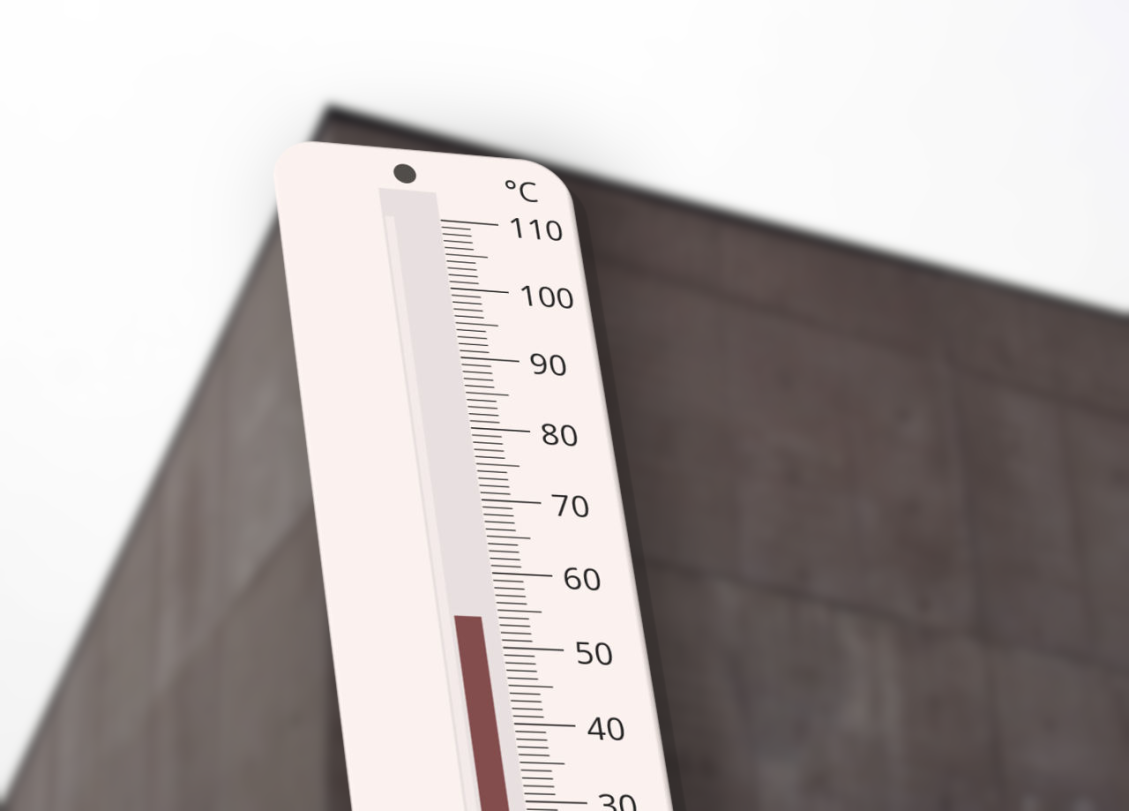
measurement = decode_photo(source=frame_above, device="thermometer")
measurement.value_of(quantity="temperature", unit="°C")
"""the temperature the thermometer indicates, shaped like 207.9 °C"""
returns 54 °C
